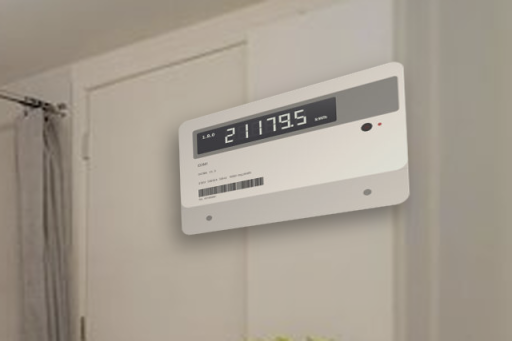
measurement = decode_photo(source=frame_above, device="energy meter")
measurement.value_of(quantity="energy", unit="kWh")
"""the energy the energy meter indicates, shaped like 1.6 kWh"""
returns 21179.5 kWh
